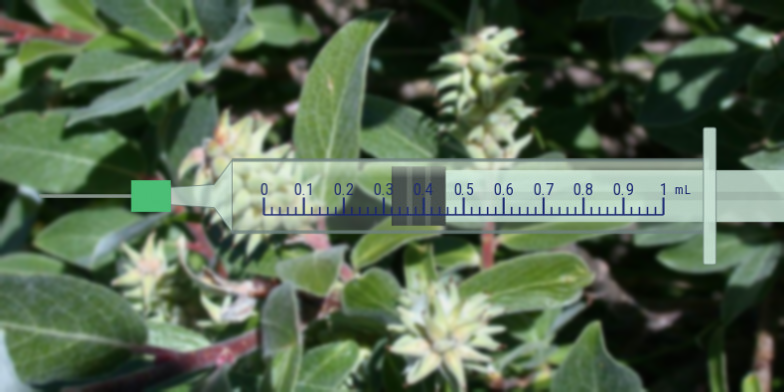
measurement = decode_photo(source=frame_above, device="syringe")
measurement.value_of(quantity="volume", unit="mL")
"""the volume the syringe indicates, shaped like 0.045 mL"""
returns 0.32 mL
